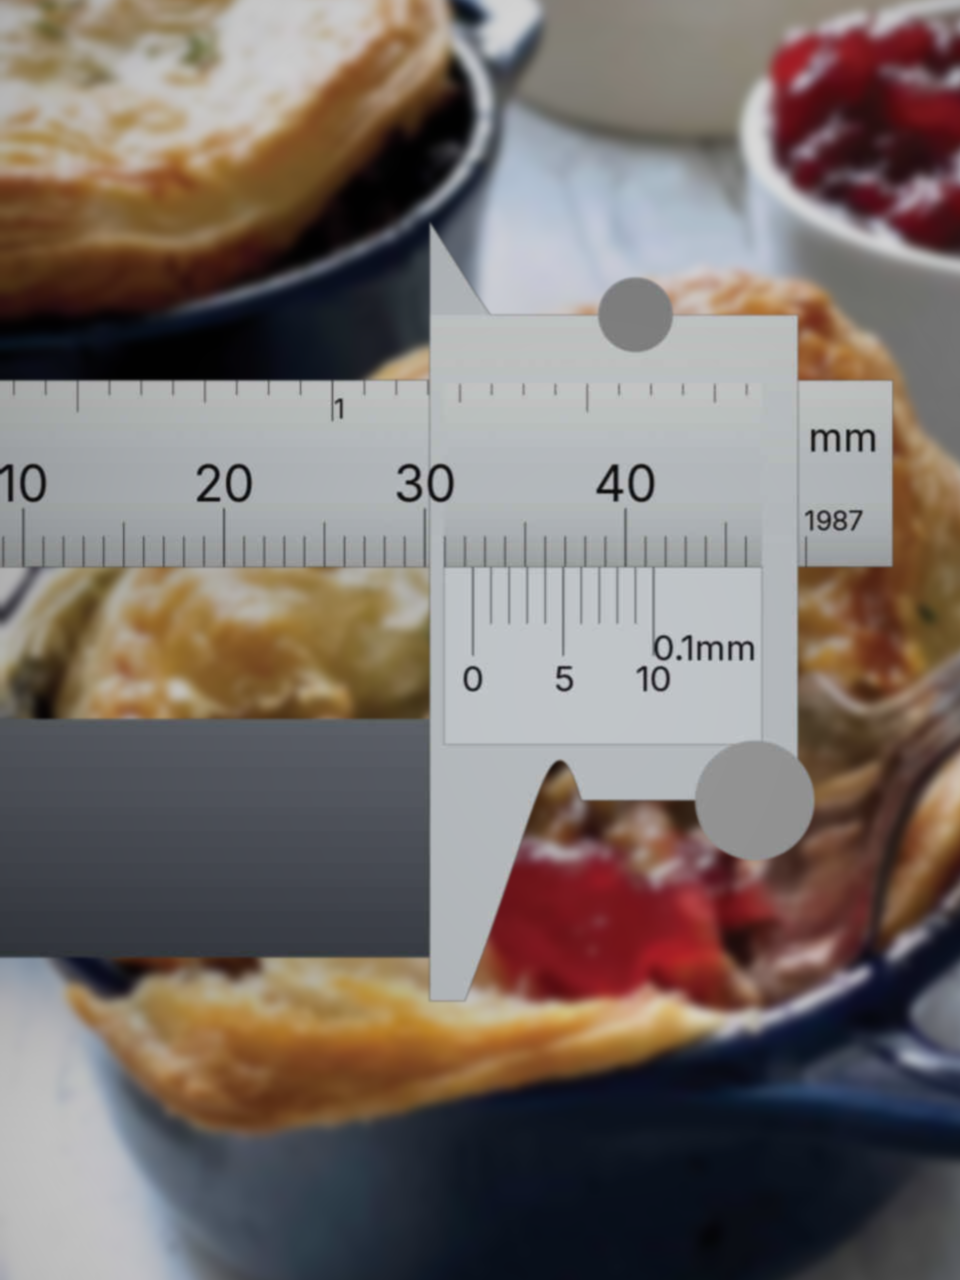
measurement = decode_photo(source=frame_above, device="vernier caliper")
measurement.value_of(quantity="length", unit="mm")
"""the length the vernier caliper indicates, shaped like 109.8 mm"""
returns 32.4 mm
